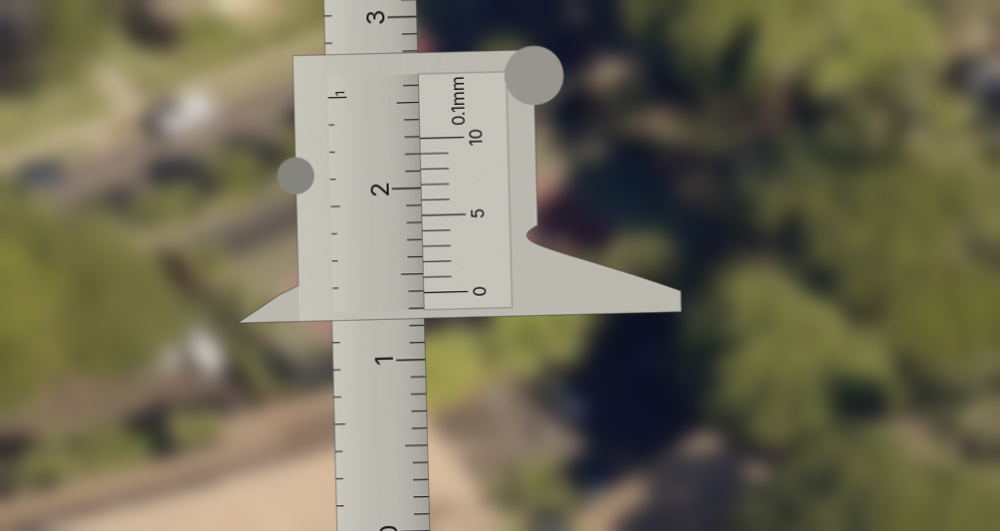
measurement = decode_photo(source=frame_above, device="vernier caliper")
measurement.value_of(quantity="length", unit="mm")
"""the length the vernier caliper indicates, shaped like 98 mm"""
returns 13.9 mm
